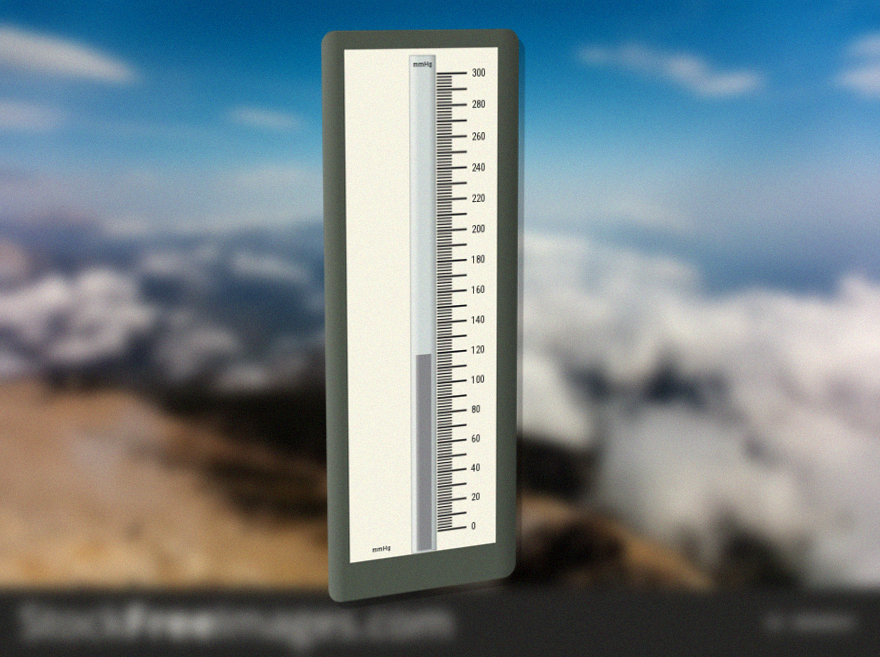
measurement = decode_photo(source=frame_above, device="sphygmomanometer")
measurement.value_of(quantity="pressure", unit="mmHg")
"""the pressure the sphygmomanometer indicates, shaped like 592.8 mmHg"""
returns 120 mmHg
